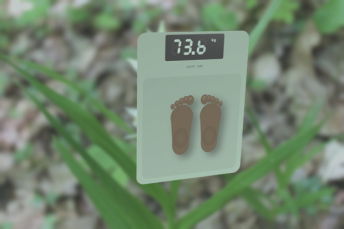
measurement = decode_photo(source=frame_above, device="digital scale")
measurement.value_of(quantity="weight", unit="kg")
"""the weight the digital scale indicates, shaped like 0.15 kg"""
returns 73.6 kg
